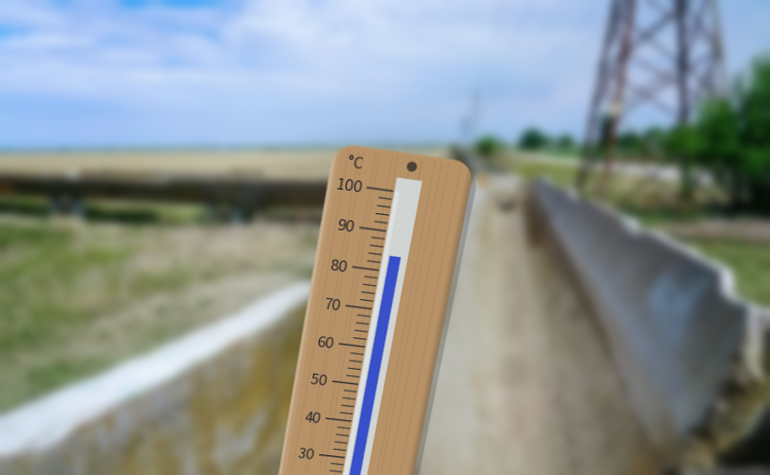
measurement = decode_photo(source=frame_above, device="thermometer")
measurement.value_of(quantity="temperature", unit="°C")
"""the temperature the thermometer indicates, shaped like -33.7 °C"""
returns 84 °C
